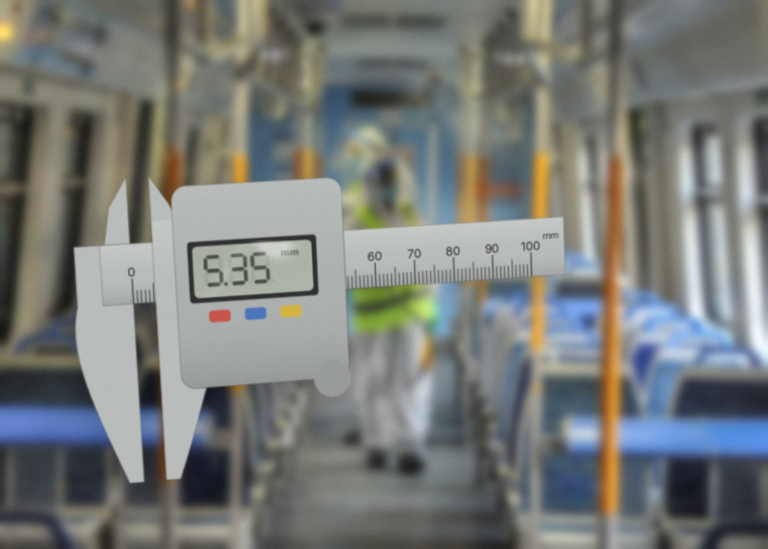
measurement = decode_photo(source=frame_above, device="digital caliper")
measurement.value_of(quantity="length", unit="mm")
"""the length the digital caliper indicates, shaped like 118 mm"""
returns 5.35 mm
